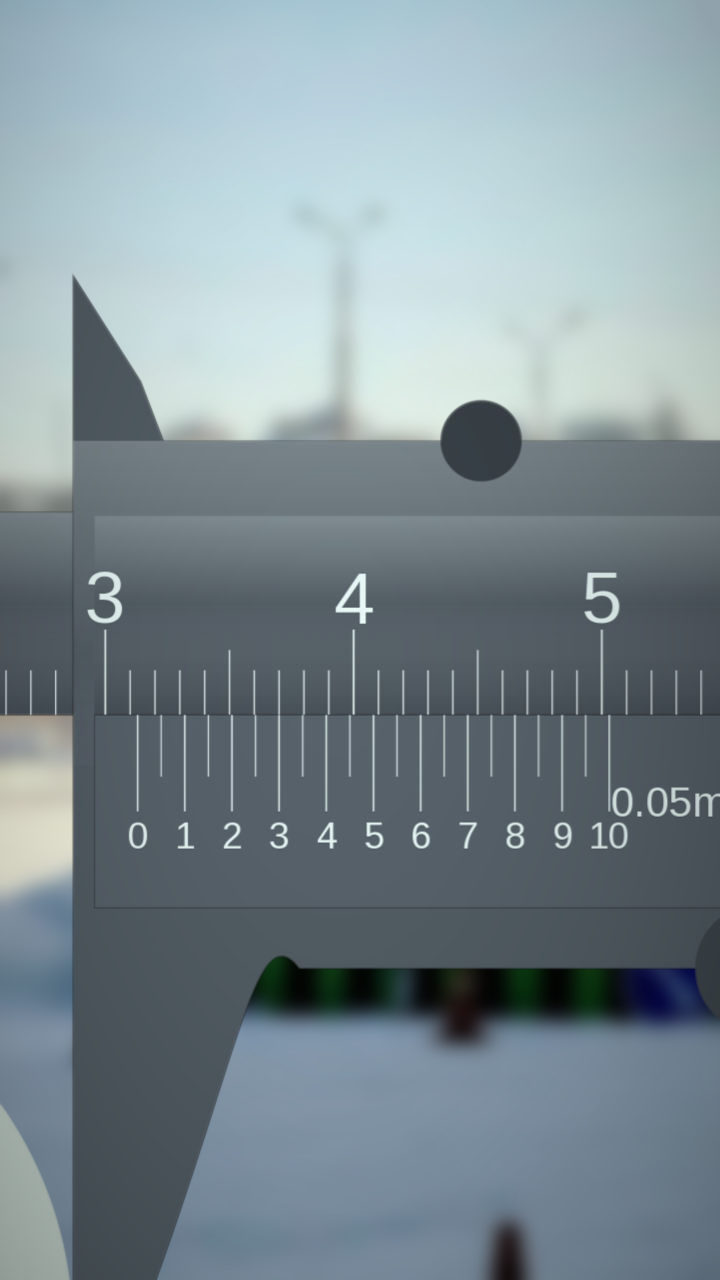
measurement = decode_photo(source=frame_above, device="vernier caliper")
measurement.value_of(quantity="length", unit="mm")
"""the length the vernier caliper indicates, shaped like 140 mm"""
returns 31.30 mm
